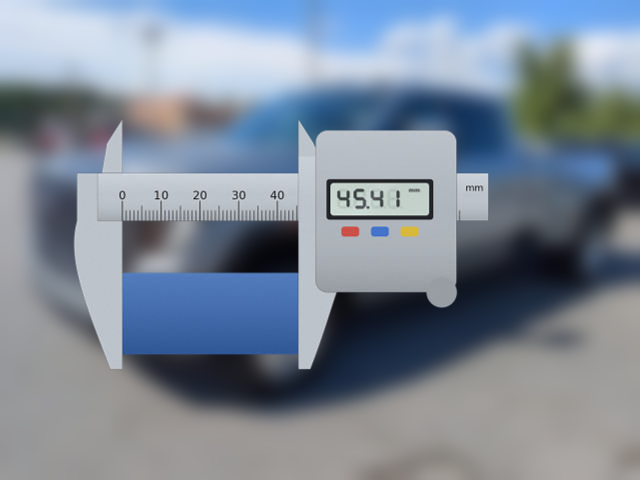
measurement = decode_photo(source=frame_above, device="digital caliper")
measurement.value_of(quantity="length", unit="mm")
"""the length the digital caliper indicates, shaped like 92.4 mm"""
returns 45.41 mm
